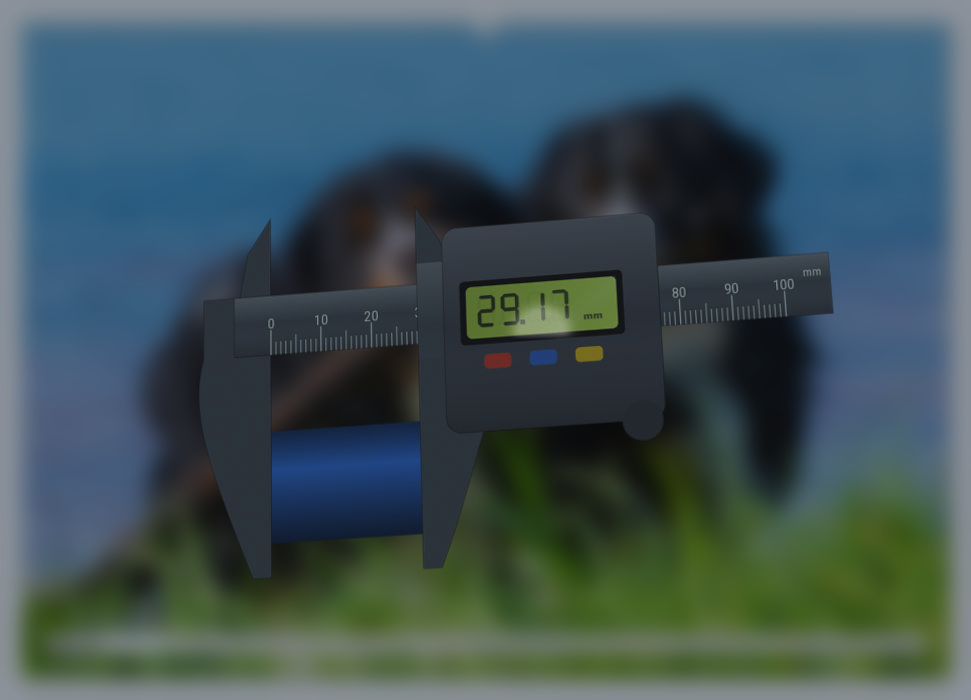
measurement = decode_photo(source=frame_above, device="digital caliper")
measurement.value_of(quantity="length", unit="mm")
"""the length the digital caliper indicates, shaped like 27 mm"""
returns 29.17 mm
